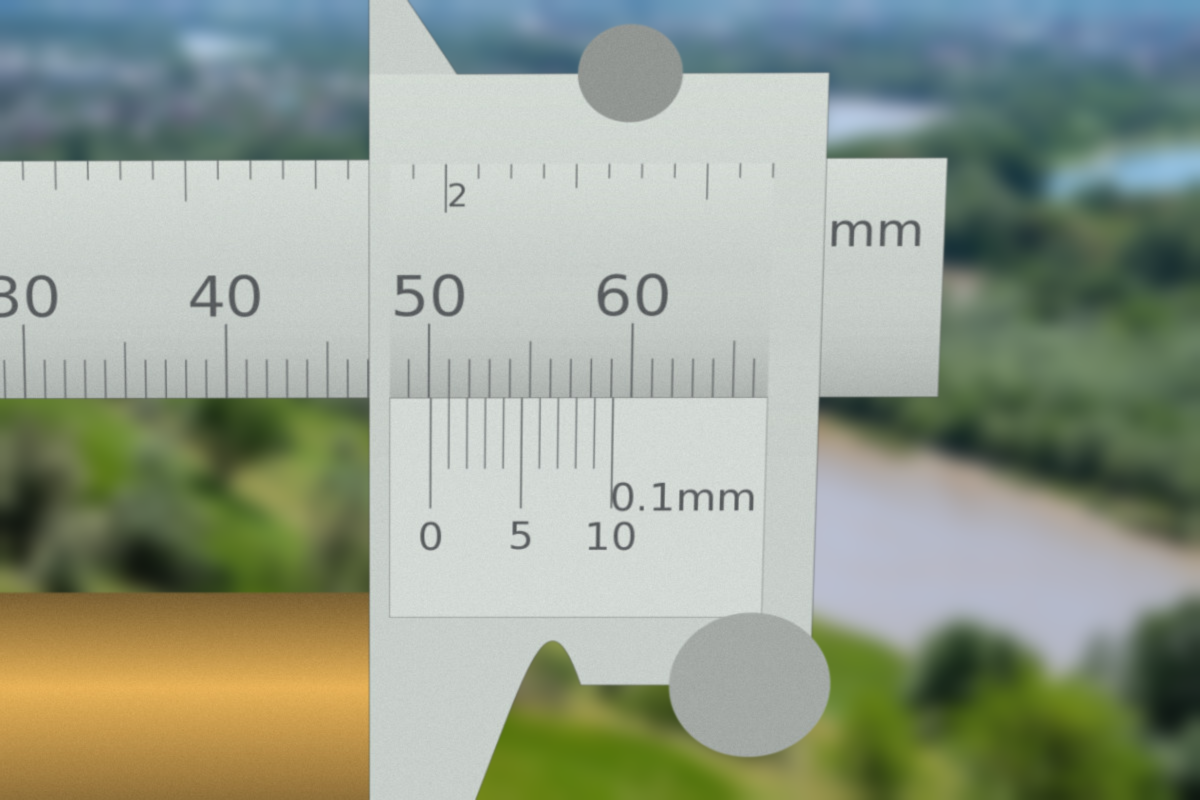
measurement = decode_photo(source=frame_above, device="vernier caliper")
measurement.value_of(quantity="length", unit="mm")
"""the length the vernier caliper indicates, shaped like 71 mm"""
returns 50.1 mm
